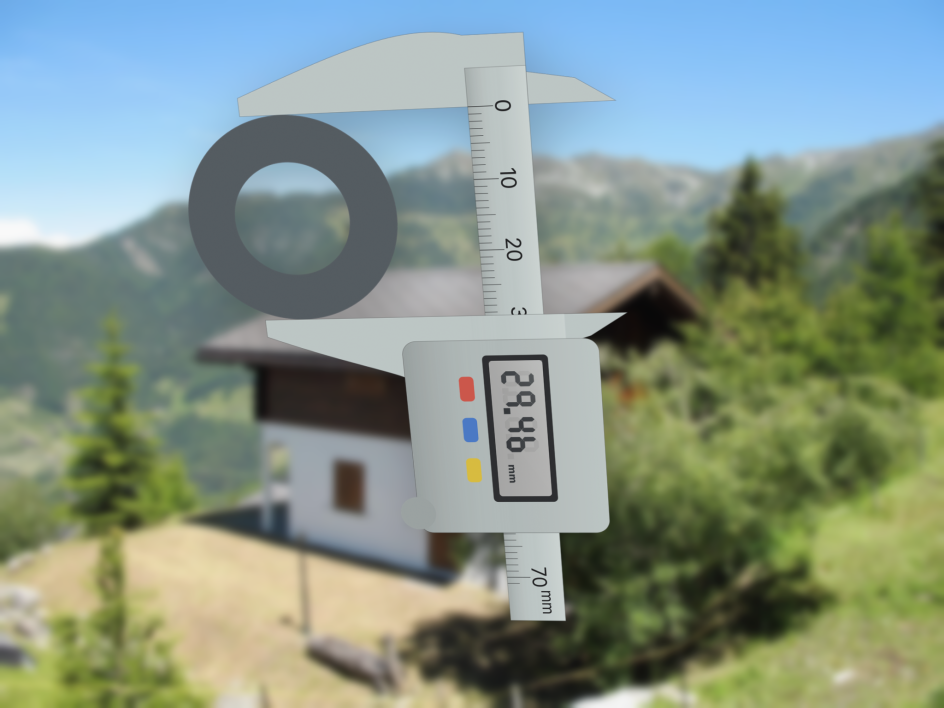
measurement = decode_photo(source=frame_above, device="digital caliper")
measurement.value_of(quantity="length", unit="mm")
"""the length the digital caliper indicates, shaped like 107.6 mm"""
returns 29.46 mm
